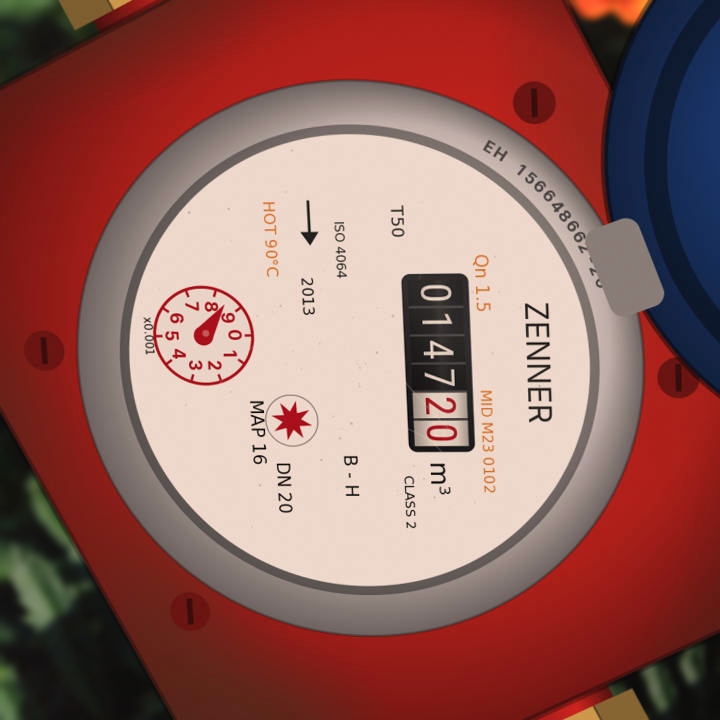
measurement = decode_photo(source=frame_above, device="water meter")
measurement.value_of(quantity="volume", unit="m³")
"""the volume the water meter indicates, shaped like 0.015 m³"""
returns 147.208 m³
